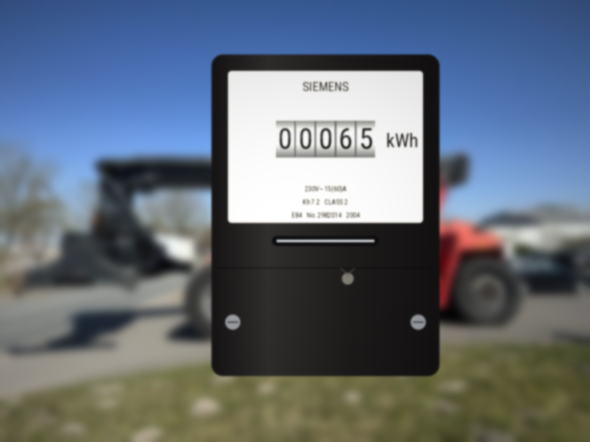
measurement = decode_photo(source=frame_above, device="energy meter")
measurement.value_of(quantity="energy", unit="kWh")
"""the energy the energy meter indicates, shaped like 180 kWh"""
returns 65 kWh
